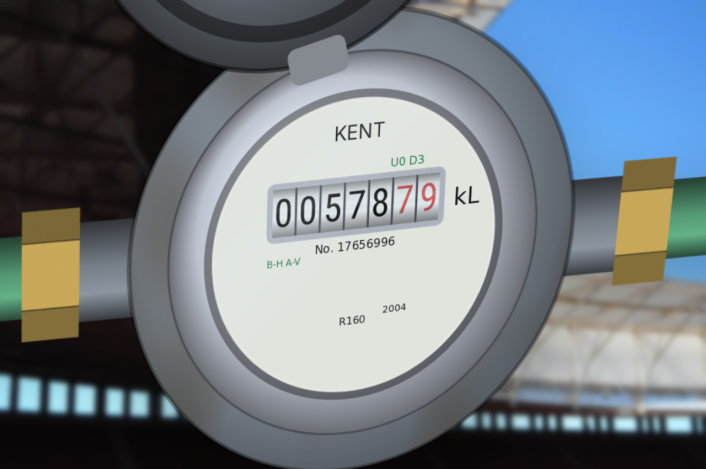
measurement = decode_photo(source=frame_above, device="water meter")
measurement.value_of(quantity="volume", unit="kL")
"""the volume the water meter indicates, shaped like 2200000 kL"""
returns 578.79 kL
